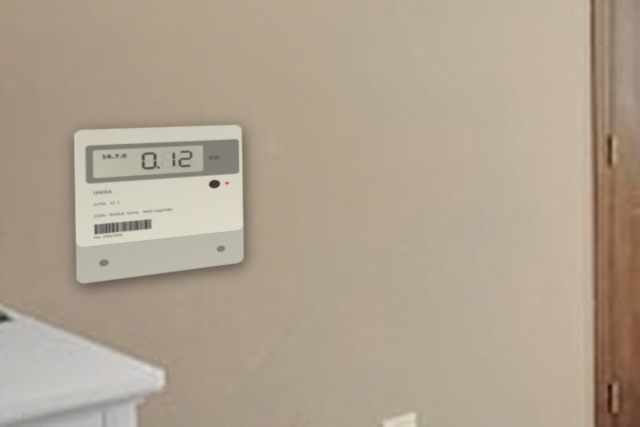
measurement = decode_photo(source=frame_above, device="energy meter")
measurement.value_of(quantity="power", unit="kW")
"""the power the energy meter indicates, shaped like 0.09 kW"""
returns 0.12 kW
